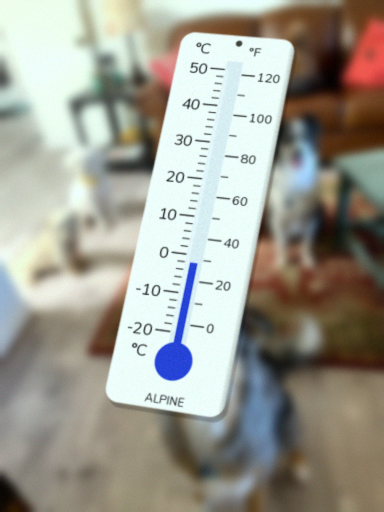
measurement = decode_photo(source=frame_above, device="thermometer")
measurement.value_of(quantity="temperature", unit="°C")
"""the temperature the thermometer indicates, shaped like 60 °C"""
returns -2 °C
